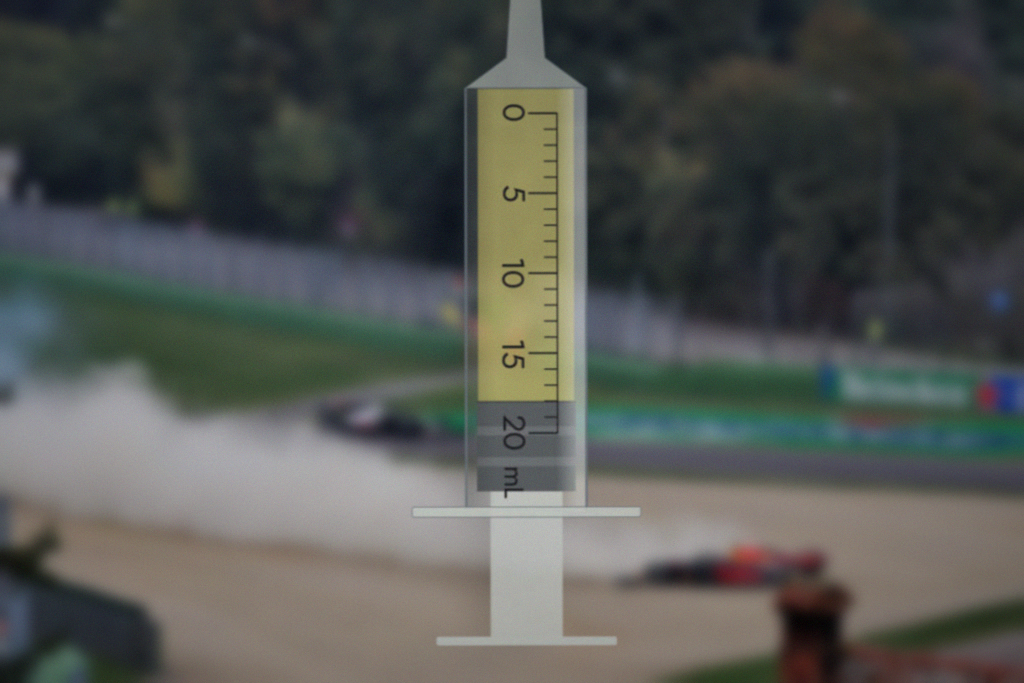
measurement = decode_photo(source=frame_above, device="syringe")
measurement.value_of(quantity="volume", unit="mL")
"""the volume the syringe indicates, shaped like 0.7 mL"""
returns 18 mL
